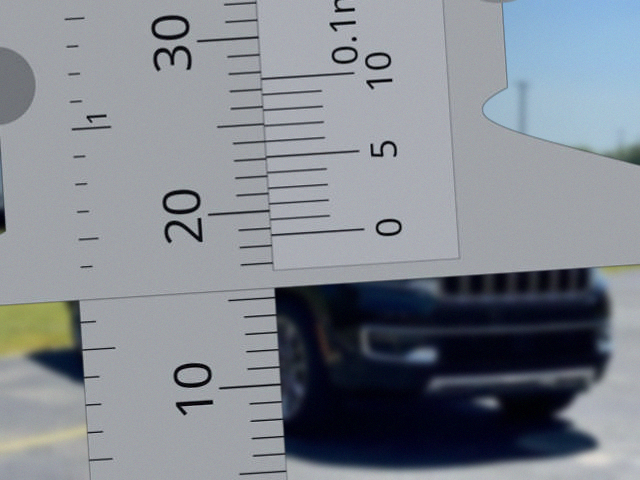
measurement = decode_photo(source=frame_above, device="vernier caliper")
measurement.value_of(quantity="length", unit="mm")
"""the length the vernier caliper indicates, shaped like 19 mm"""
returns 18.6 mm
